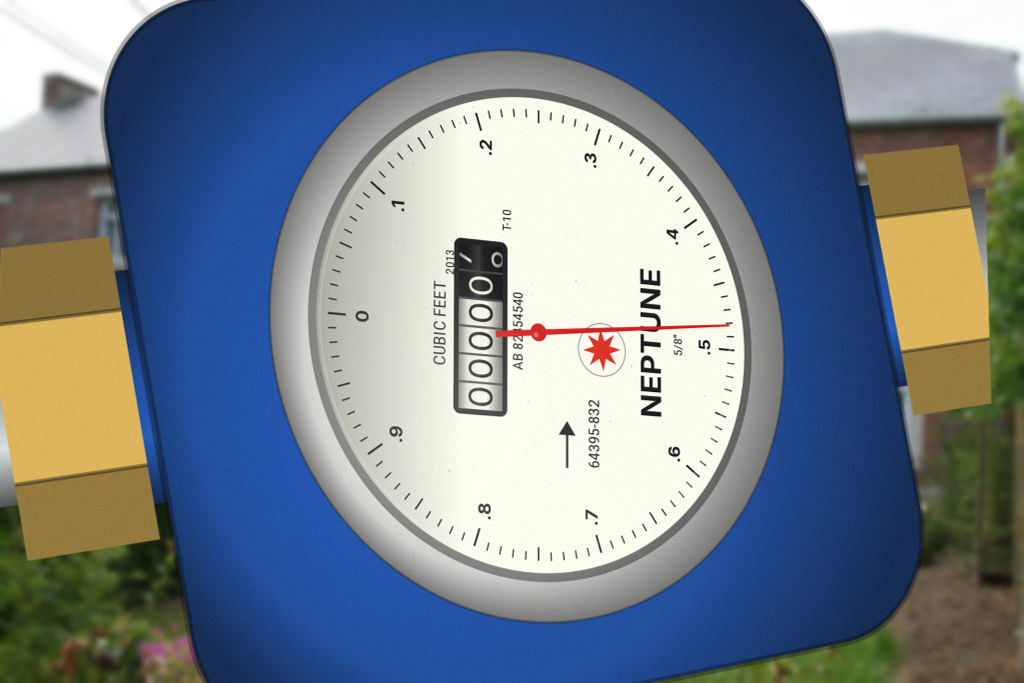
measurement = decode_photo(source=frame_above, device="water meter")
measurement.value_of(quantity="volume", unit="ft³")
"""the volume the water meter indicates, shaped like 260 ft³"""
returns 7.48 ft³
